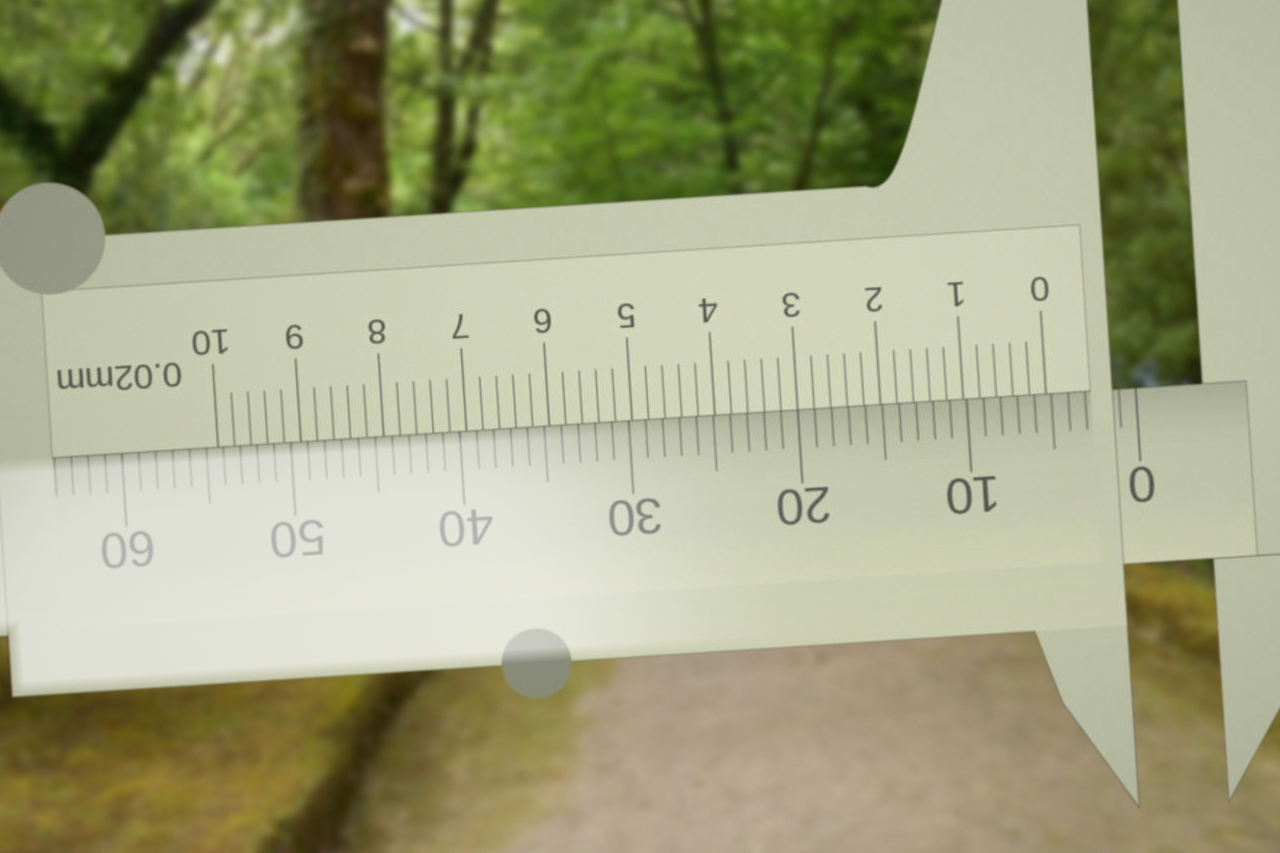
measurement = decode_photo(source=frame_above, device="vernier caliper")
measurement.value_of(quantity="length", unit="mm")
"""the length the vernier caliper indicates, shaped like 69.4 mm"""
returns 5.3 mm
